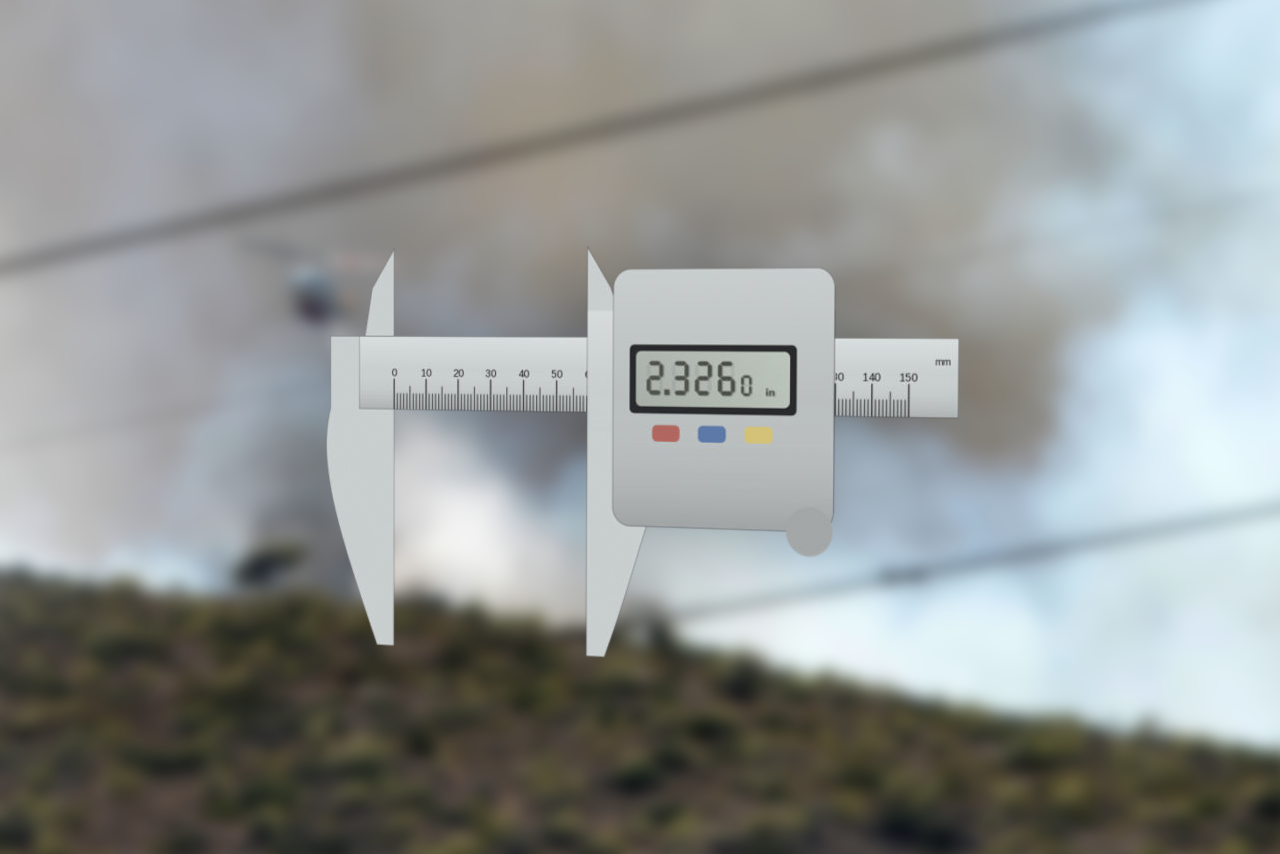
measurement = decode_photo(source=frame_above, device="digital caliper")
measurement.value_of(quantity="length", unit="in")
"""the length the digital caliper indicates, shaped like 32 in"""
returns 2.3260 in
